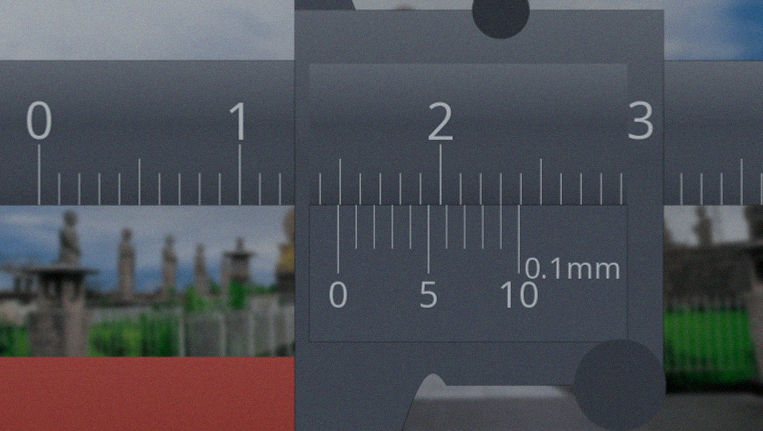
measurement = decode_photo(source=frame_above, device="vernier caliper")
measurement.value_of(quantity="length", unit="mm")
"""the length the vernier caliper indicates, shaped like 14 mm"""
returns 14.9 mm
